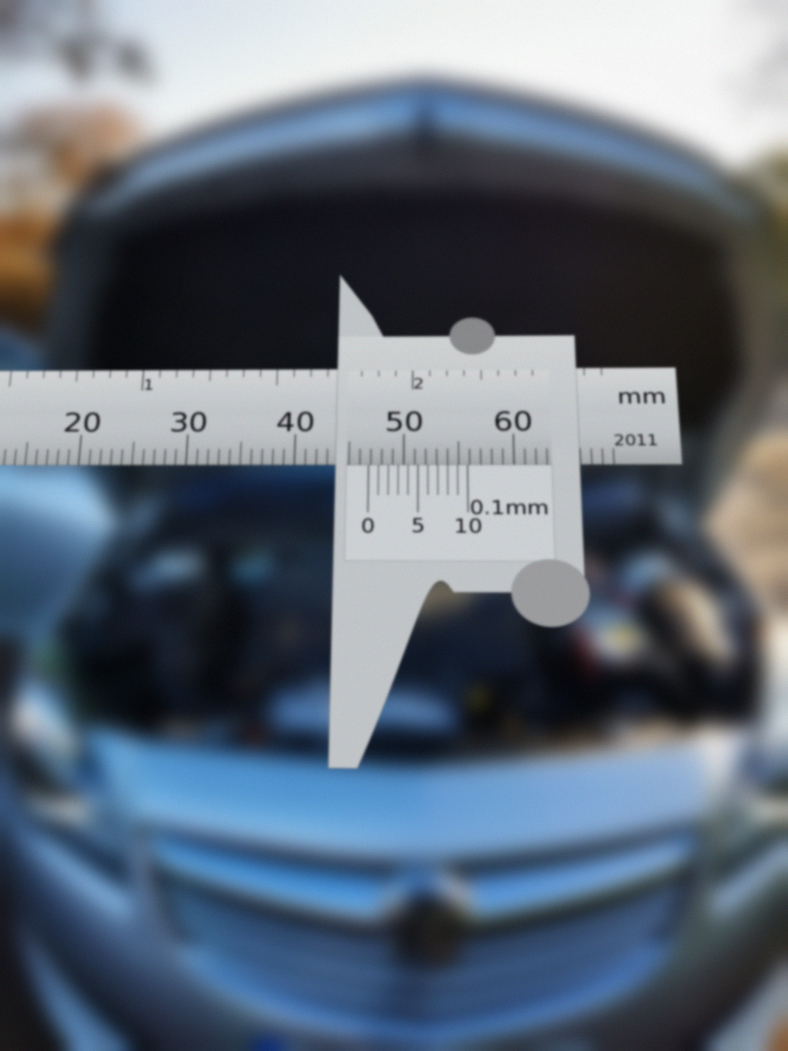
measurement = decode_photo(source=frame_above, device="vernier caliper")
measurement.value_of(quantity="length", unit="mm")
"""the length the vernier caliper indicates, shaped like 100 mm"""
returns 46.8 mm
